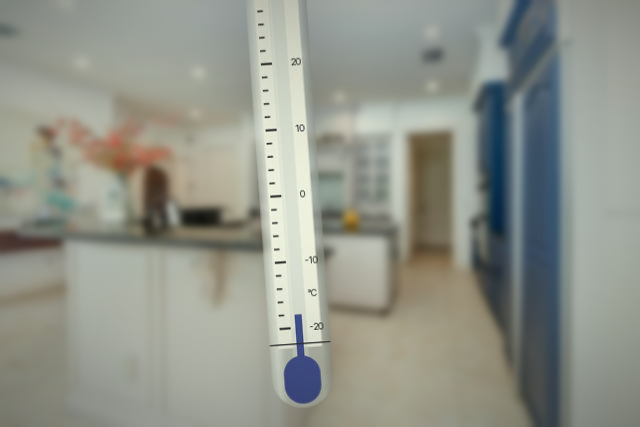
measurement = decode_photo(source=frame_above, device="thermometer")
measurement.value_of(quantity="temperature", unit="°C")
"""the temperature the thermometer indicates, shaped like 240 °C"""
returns -18 °C
